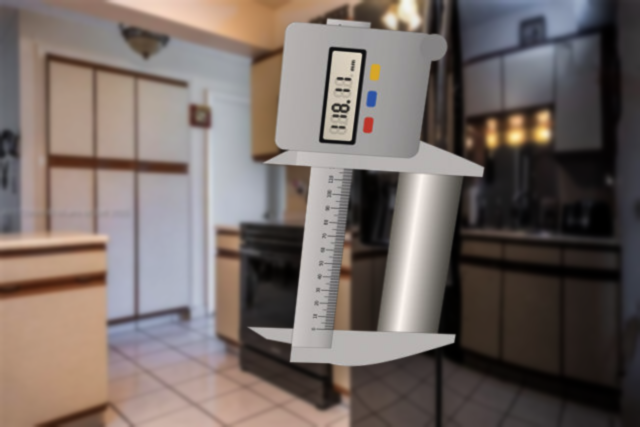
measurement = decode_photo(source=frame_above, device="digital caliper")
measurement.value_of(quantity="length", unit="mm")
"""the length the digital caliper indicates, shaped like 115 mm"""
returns 118.11 mm
